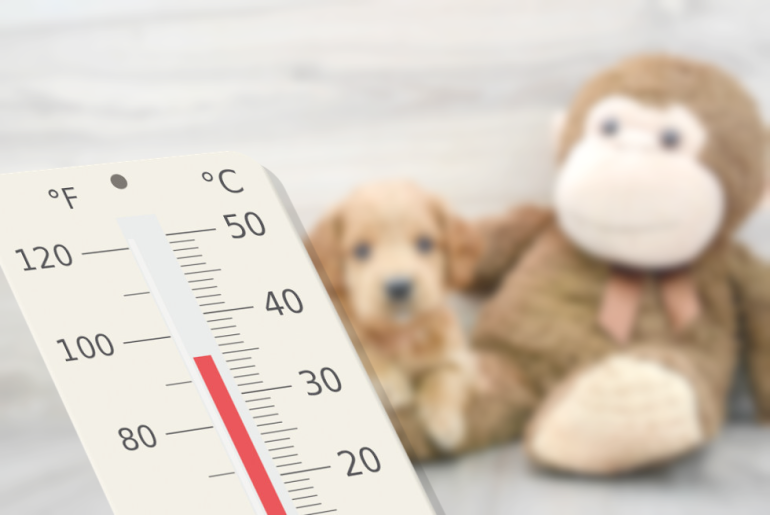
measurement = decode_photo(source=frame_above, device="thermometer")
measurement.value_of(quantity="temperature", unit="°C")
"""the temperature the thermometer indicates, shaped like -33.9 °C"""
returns 35 °C
